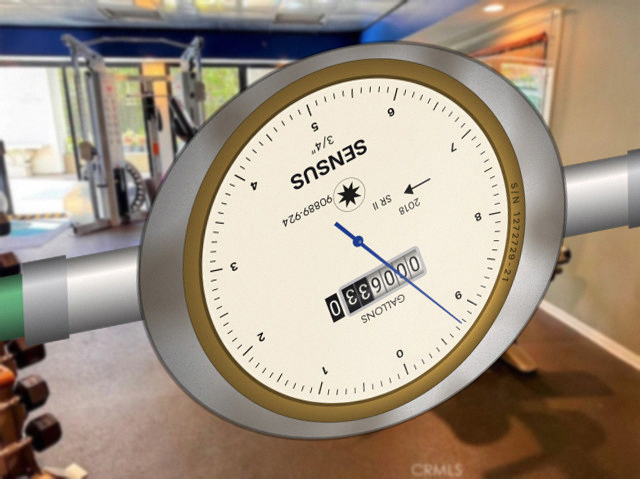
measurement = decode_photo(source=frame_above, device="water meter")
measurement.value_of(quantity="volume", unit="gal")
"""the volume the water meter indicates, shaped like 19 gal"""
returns 6329.2 gal
